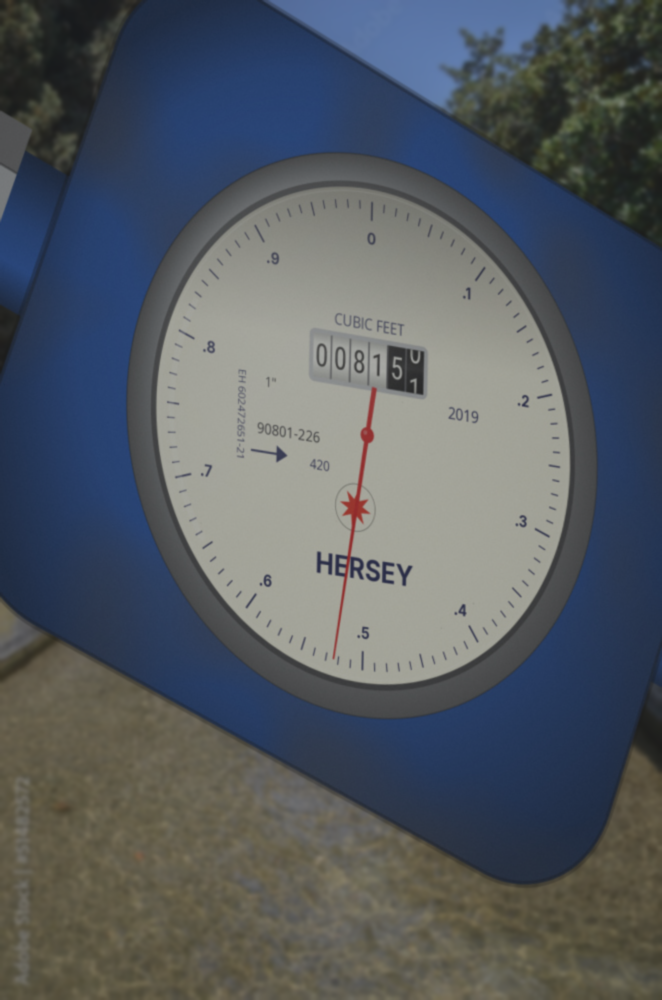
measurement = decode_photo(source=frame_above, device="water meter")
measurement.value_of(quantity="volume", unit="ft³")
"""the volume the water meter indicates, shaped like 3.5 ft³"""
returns 8150.52 ft³
